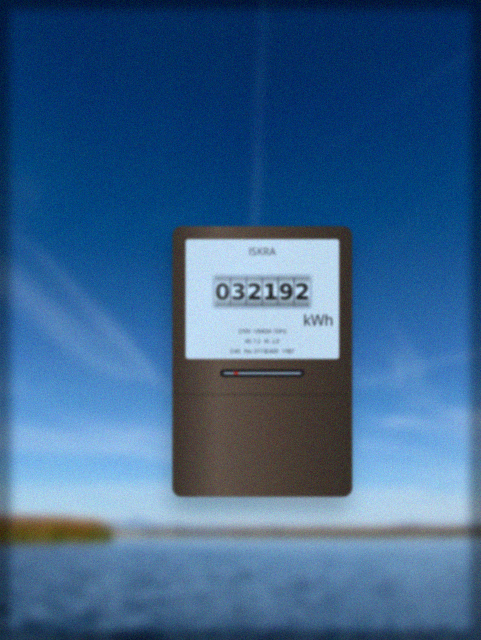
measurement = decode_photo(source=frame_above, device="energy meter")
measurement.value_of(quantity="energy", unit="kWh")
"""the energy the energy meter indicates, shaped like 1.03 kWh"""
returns 32192 kWh
